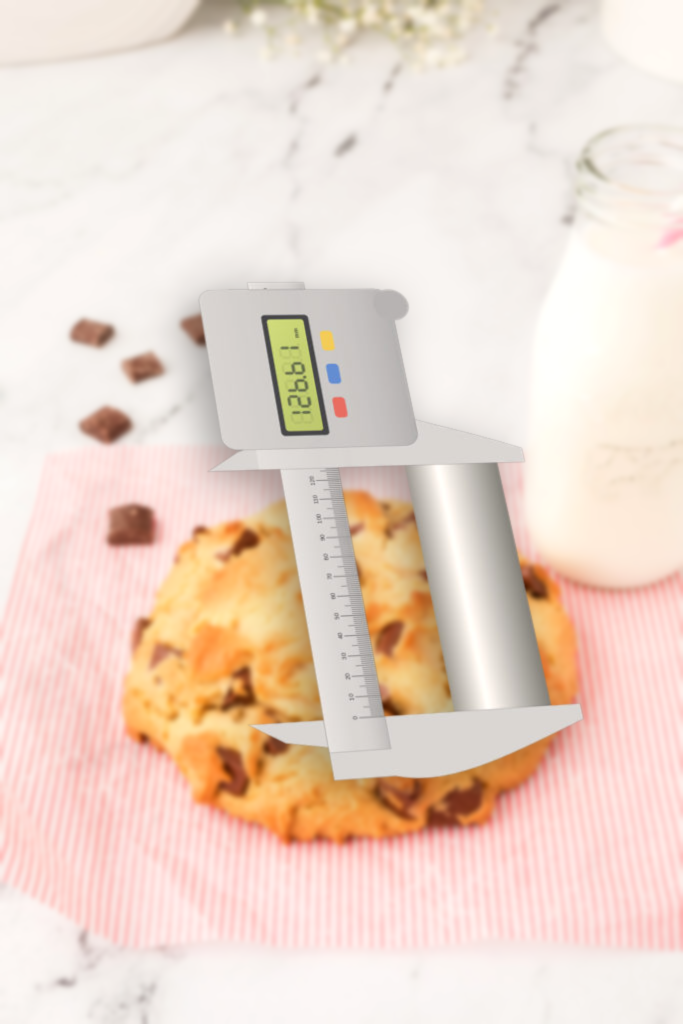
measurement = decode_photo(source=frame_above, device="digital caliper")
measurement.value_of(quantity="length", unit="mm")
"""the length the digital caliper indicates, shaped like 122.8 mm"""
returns 126.61 mm
